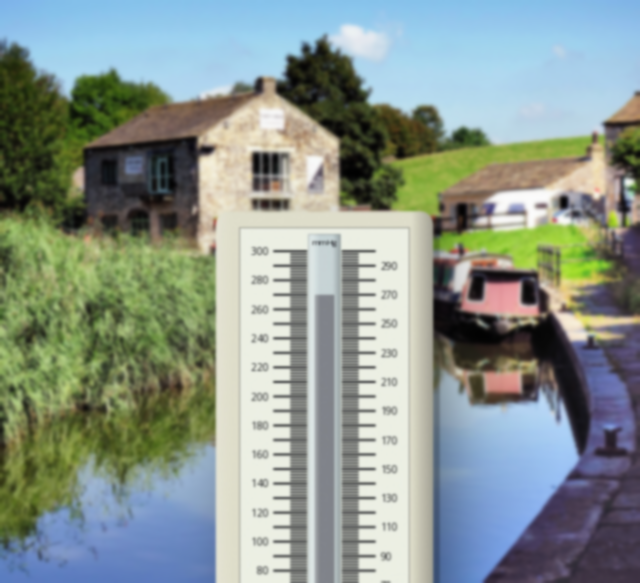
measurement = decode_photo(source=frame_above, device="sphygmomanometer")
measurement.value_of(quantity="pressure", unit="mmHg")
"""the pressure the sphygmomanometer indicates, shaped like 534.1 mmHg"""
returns 270 mmHg
